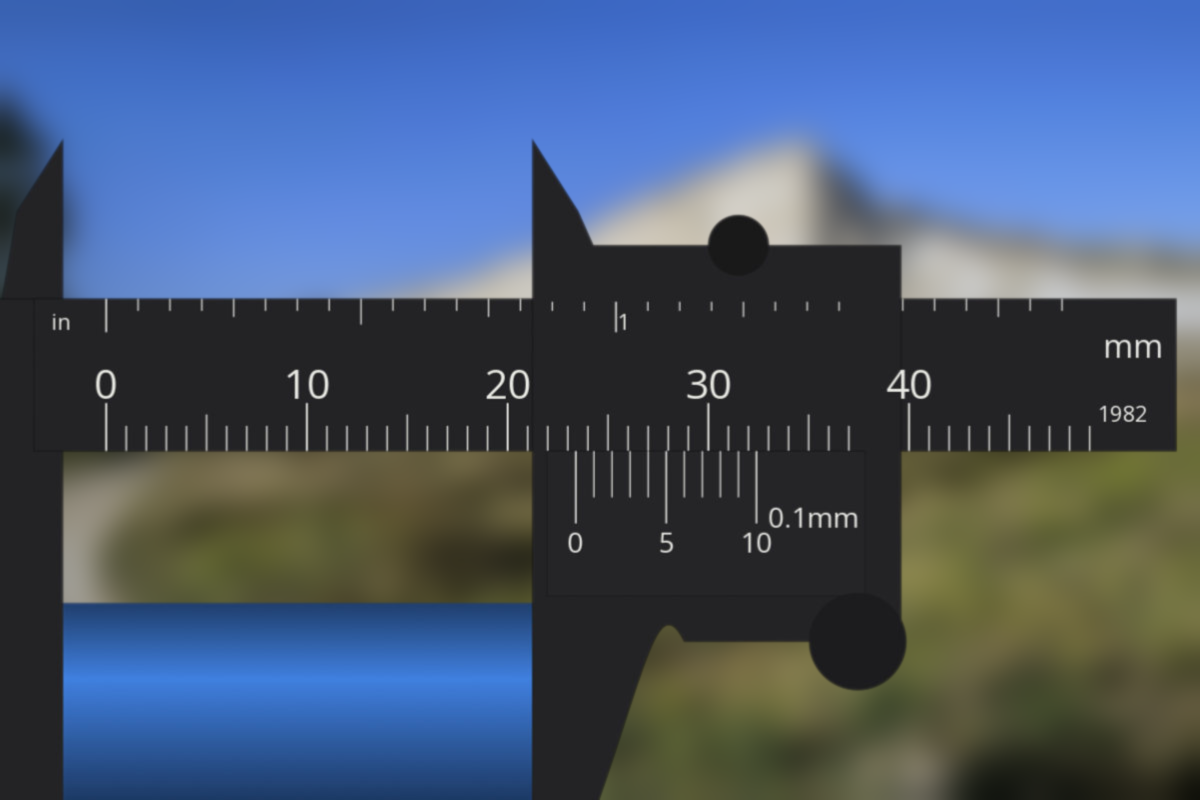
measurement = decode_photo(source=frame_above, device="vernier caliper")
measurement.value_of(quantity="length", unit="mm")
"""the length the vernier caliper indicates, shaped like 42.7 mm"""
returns 23.4 mm
